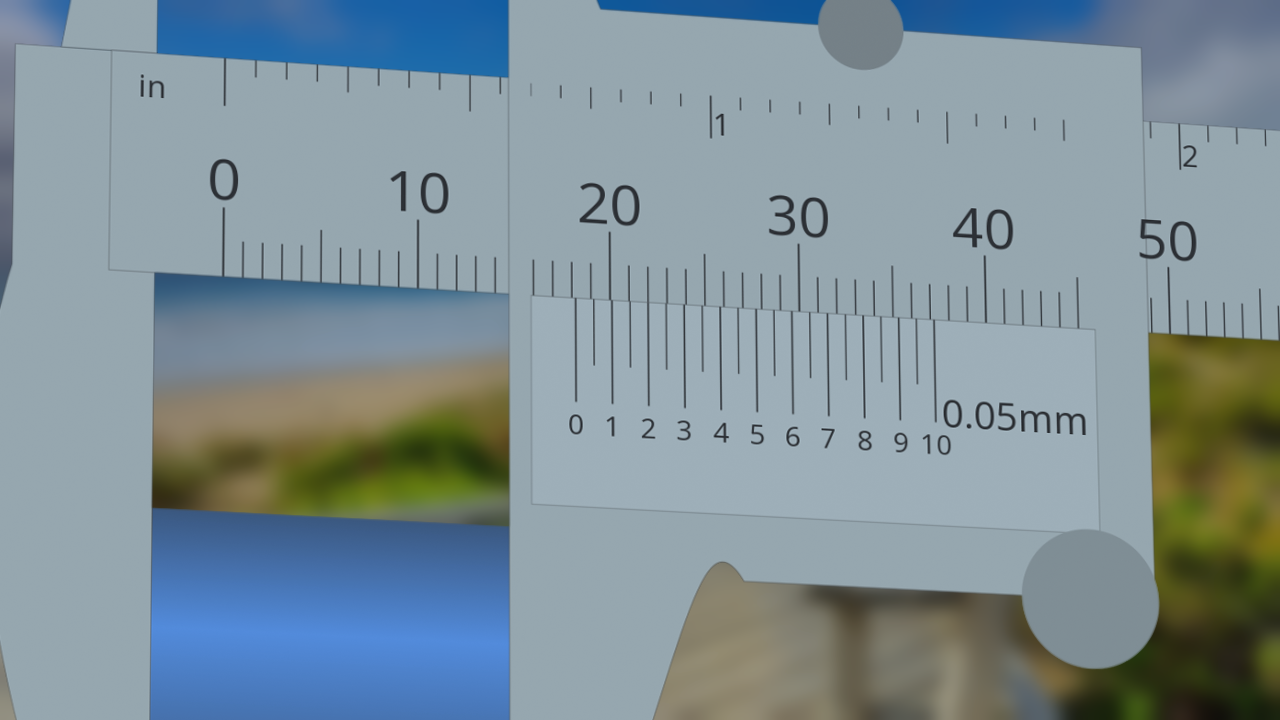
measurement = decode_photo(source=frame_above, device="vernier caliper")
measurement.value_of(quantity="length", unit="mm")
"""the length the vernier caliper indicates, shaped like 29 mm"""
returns 18.2 mm
